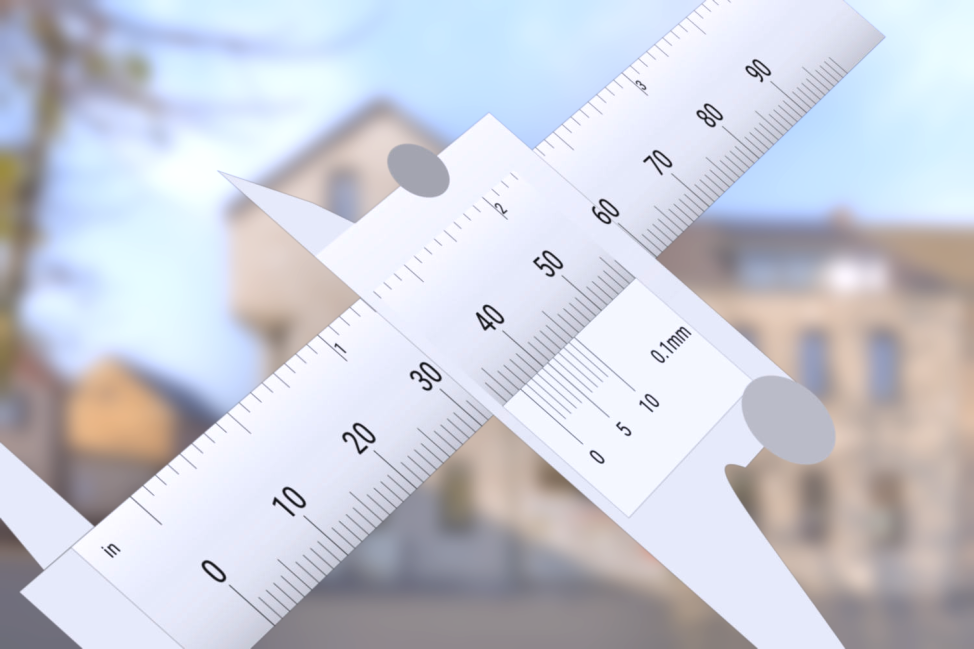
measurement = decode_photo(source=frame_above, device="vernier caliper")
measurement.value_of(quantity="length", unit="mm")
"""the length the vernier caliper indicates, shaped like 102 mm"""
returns 36.2 mm
